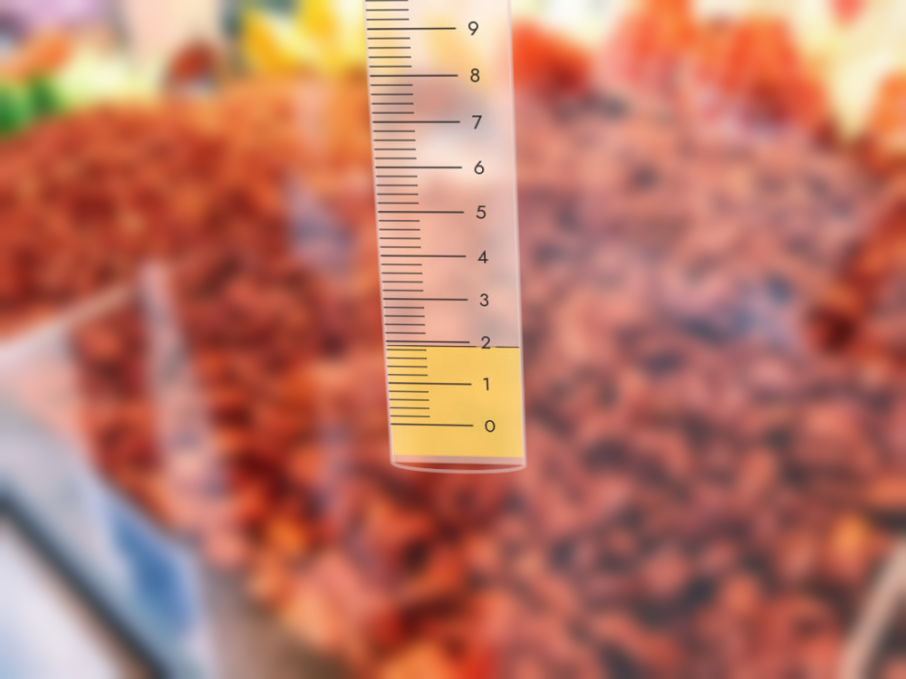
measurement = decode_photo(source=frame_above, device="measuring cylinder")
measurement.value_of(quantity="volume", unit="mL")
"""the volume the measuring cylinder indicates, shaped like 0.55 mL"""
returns 1.9 mL
